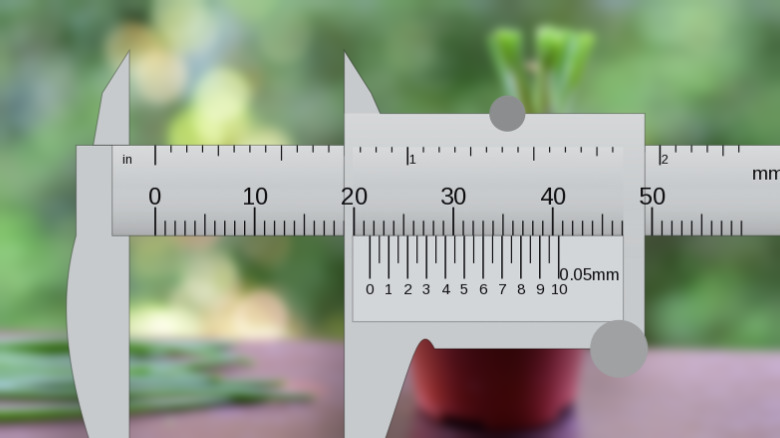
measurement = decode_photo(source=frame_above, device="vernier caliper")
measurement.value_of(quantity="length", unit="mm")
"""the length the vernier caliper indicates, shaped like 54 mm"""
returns 21.6 mm
